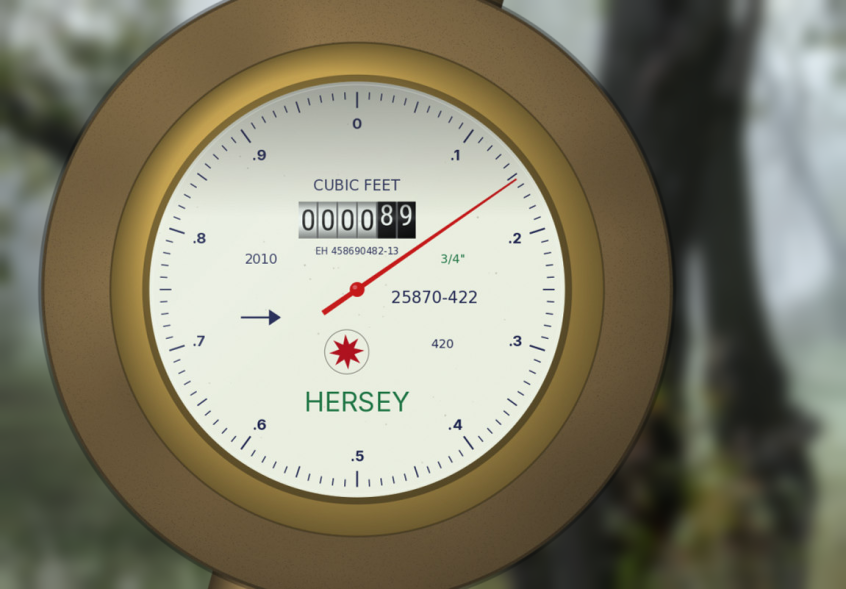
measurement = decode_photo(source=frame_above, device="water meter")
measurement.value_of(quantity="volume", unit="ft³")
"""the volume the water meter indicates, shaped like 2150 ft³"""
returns 89.15 ft³
